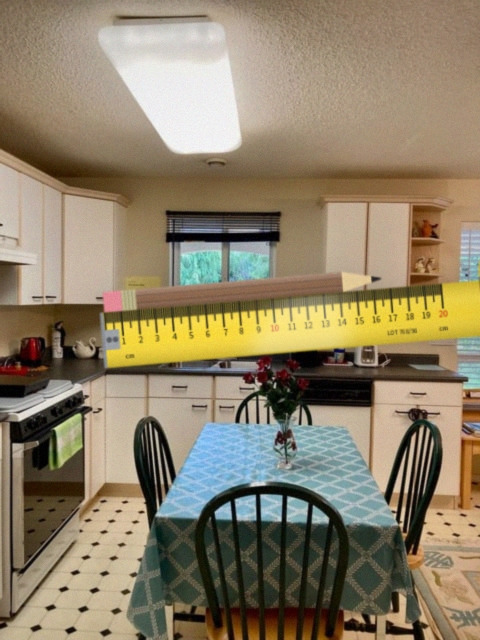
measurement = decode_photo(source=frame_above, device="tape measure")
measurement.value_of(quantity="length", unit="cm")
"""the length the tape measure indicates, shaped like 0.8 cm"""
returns 16.5 cm
